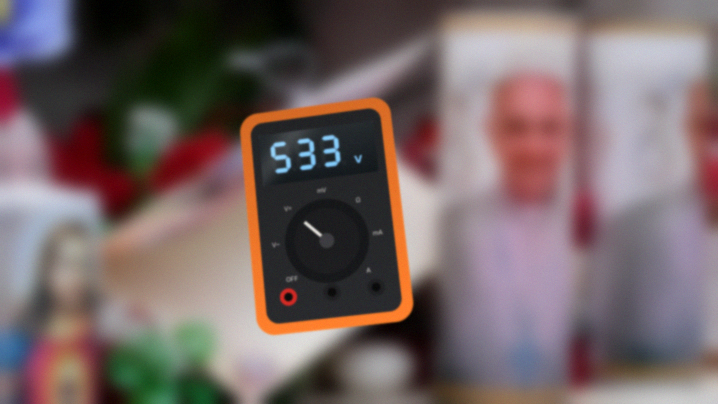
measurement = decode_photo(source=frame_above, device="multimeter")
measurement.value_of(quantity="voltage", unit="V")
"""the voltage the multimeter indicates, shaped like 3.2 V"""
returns 533 V
